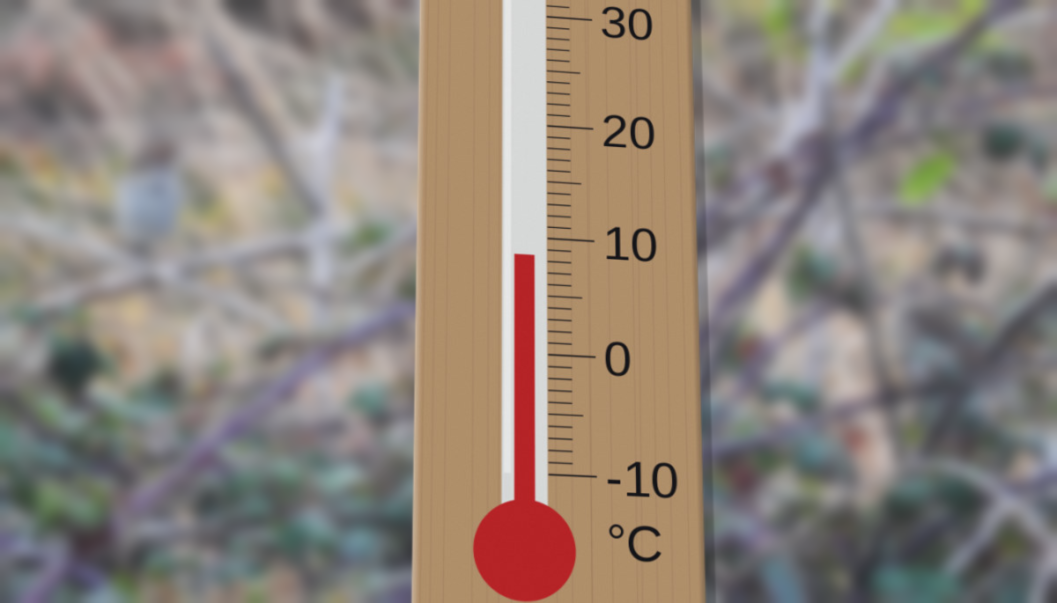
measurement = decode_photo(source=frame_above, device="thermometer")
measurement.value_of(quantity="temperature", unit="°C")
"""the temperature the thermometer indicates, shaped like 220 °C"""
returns 8.5 °C
